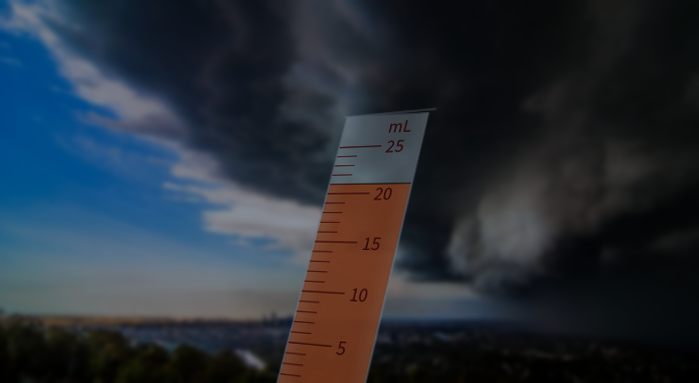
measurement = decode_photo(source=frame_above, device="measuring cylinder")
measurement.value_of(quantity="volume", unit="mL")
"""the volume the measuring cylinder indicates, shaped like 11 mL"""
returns 21 mL
